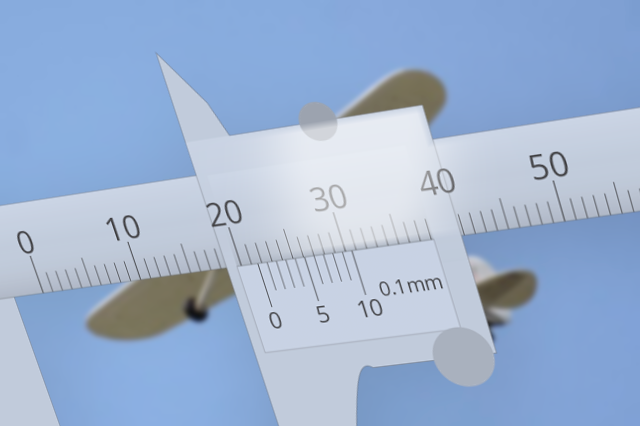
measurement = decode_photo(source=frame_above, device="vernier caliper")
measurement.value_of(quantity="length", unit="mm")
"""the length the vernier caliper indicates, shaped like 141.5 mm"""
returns 21.6 mm
